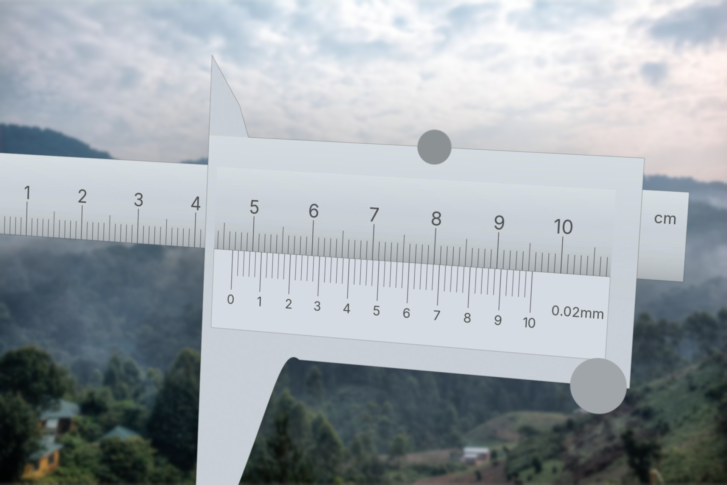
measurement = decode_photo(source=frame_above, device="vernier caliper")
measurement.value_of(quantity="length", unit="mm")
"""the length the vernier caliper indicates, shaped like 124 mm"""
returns 46.6 mm
